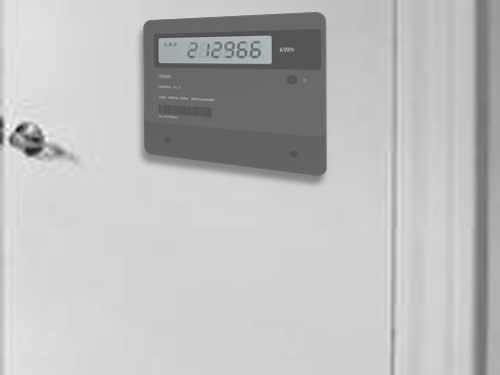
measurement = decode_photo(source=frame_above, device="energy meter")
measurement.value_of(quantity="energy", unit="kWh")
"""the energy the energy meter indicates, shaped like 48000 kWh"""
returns 212966 kWh
